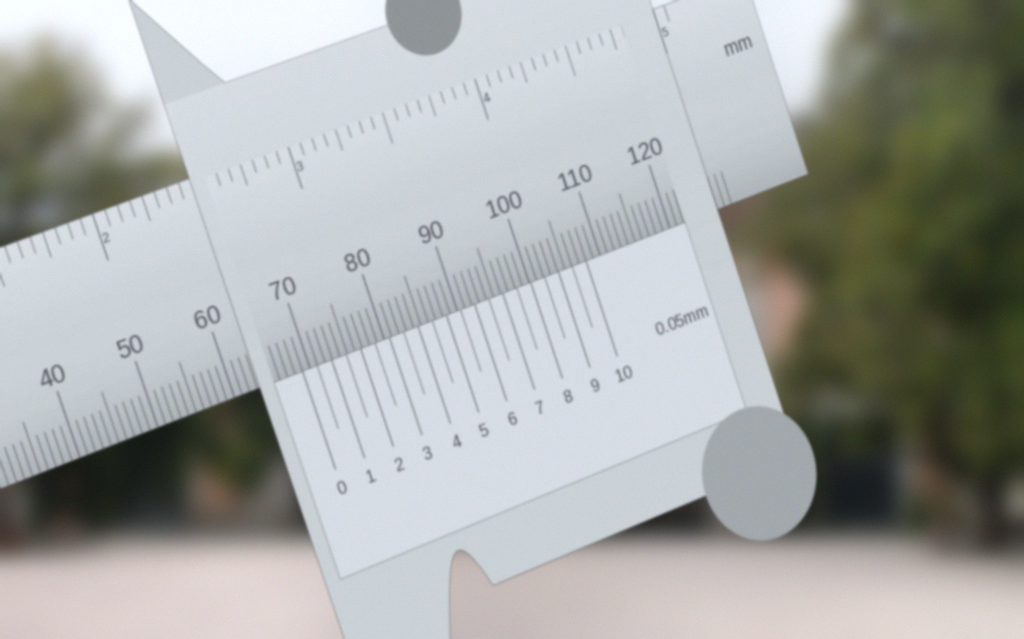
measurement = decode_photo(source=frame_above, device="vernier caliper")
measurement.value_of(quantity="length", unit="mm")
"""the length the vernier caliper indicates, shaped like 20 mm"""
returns 69.0 mm
